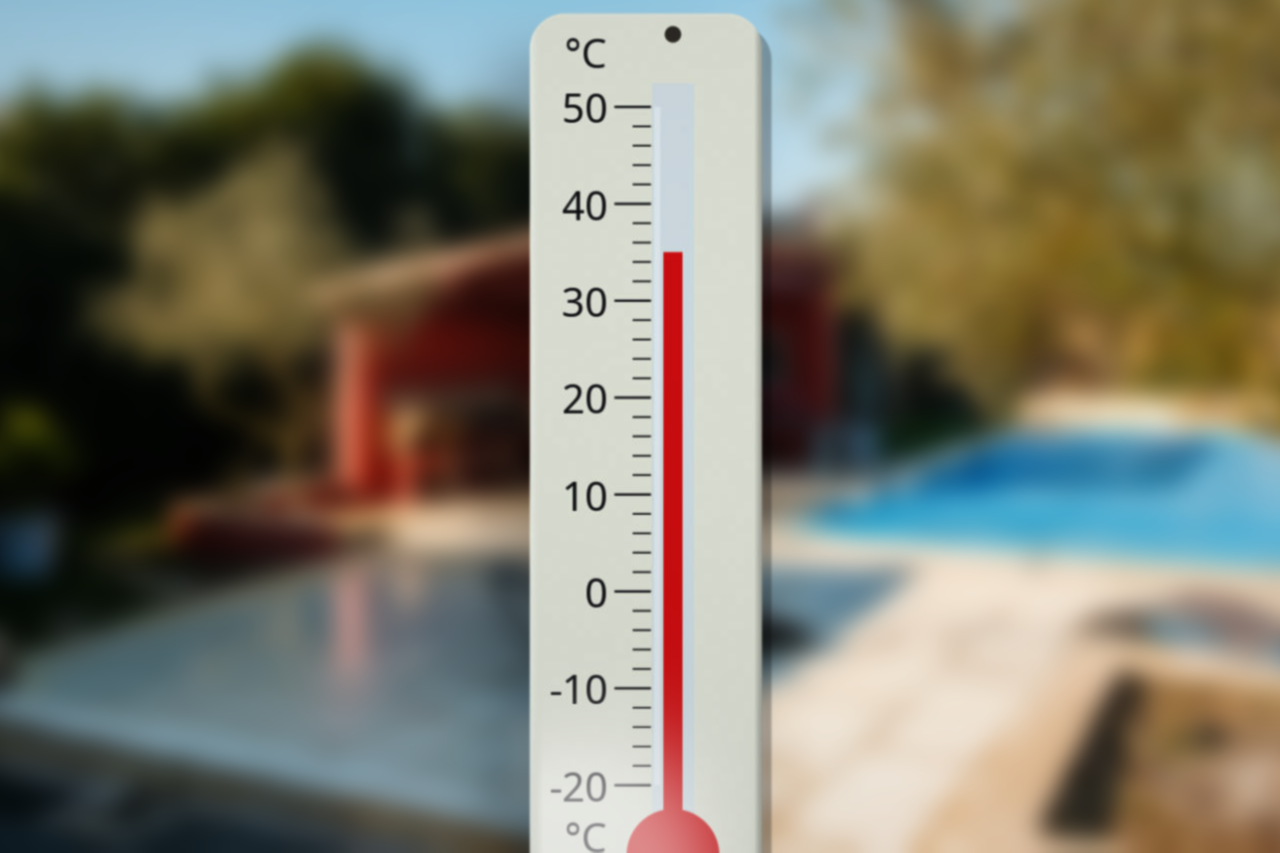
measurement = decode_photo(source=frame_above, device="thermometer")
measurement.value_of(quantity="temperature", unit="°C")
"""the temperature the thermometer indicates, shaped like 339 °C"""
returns 35 °C
